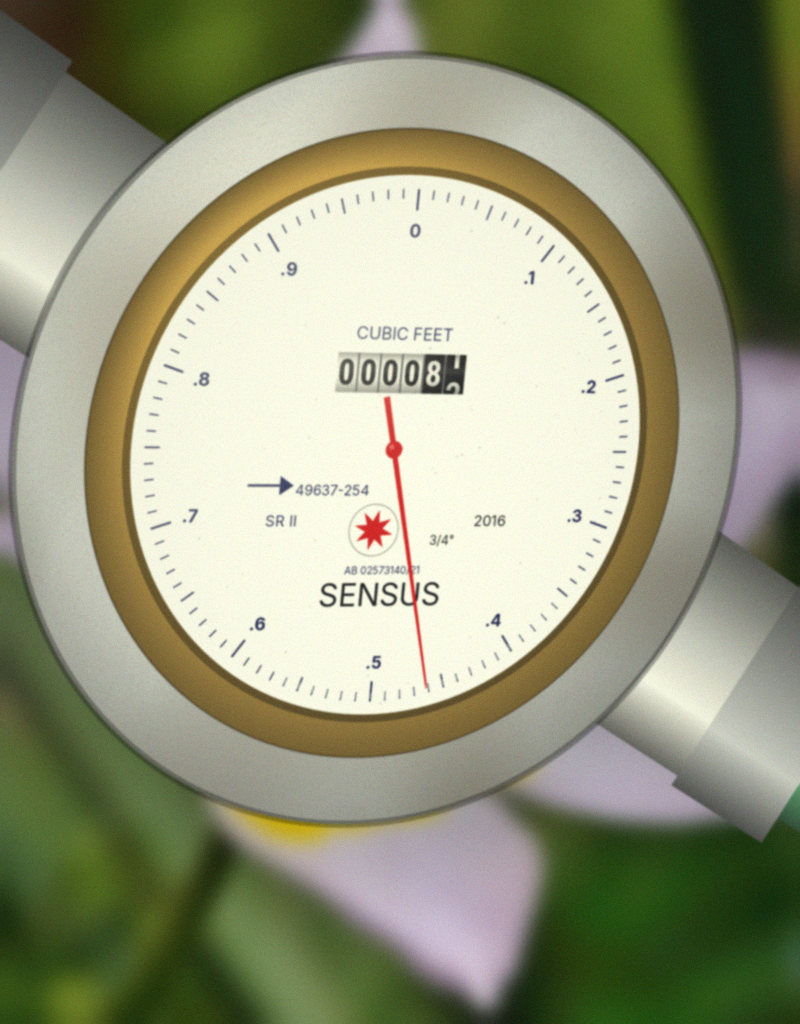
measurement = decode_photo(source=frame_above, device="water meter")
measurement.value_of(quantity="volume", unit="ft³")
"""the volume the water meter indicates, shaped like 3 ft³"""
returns 81.46 ft³
